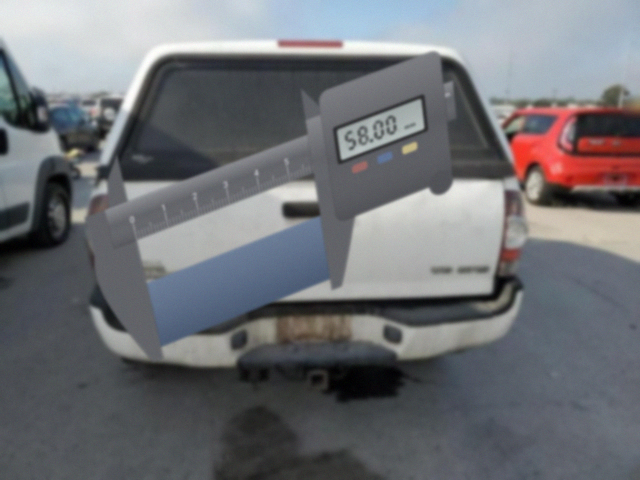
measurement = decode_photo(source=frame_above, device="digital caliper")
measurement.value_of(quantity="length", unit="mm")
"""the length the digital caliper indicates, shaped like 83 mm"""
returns 58.00 mm
